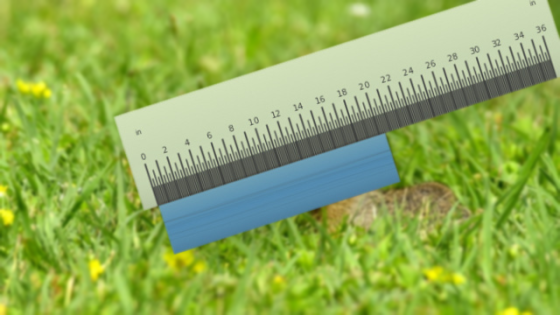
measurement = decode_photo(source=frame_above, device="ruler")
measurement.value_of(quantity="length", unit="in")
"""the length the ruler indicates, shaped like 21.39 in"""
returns 20.5 in
